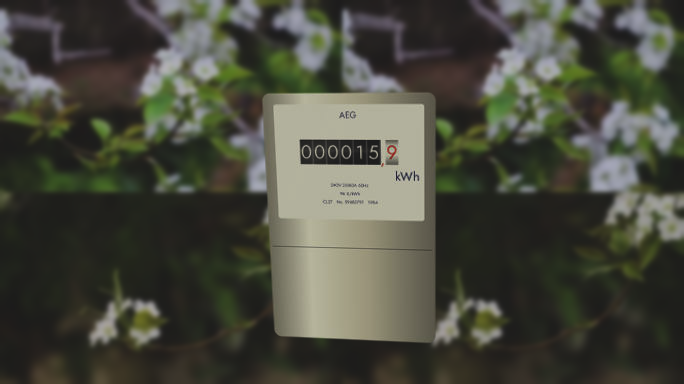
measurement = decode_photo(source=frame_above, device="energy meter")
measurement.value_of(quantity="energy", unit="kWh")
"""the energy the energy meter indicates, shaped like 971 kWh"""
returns 15.9 kWh
